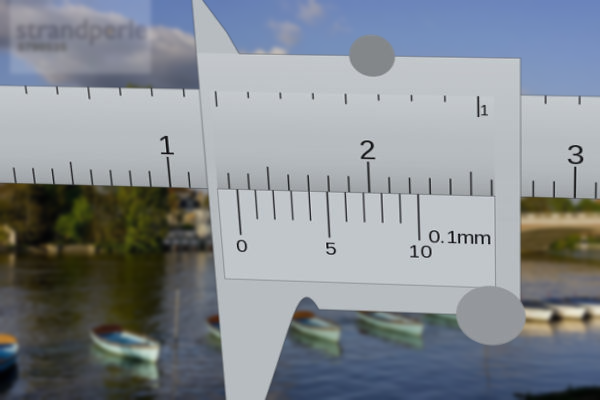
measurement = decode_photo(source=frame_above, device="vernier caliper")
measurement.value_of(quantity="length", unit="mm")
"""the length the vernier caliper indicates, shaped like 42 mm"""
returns 13.4 mm
